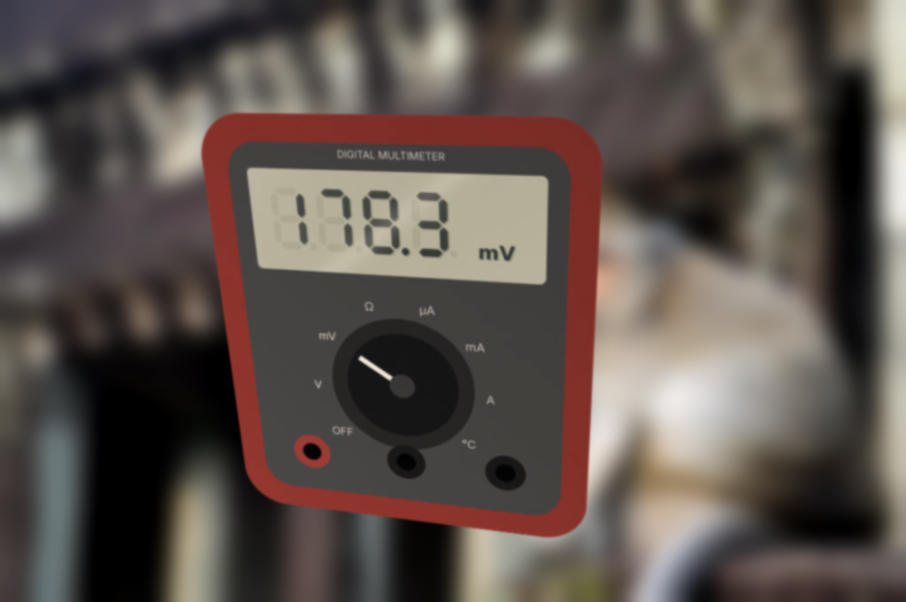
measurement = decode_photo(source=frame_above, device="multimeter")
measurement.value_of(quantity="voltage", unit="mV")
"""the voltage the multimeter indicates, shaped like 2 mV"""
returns 178.3 mV
